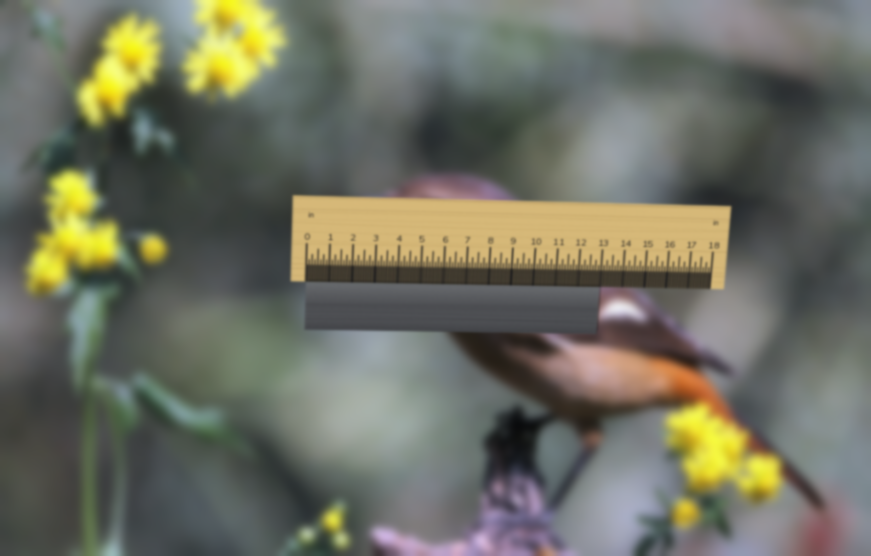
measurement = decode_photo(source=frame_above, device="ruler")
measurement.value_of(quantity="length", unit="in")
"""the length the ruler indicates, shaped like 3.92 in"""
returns 13 in
